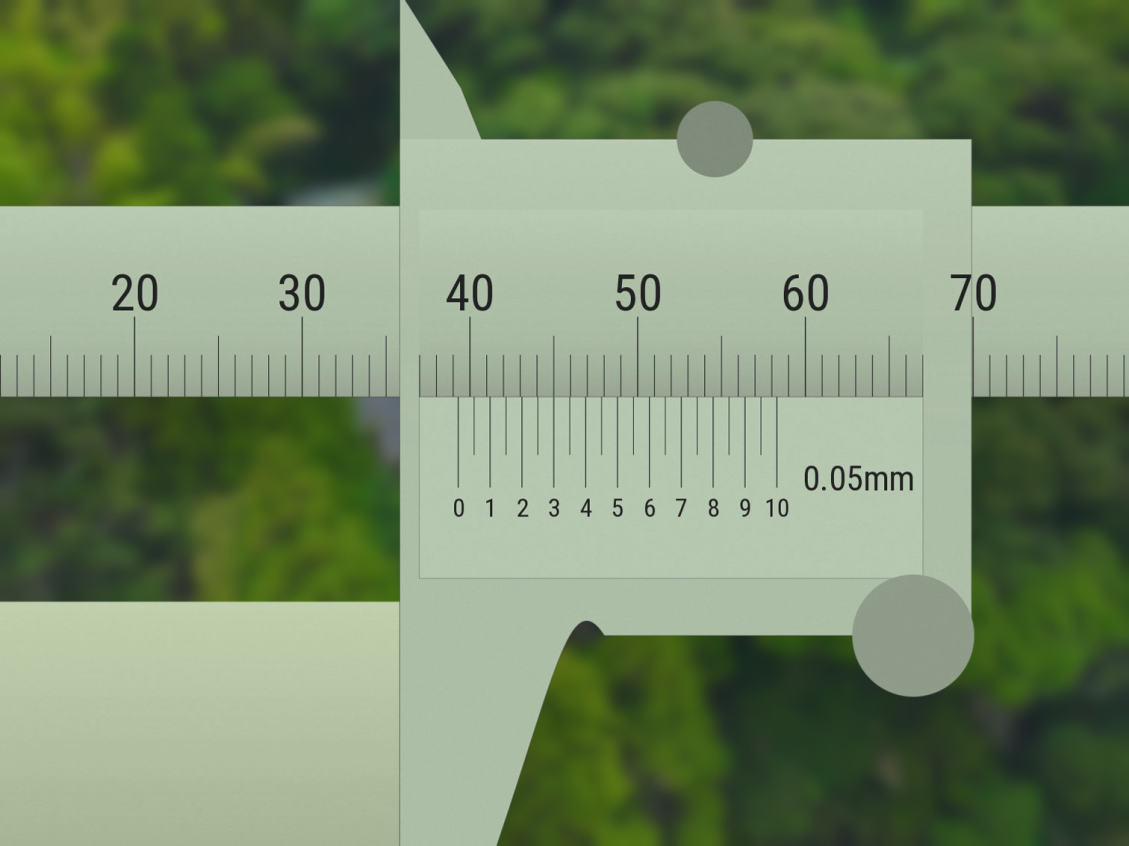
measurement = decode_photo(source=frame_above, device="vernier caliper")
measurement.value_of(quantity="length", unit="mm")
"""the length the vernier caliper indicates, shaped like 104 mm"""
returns 39.3 mm
